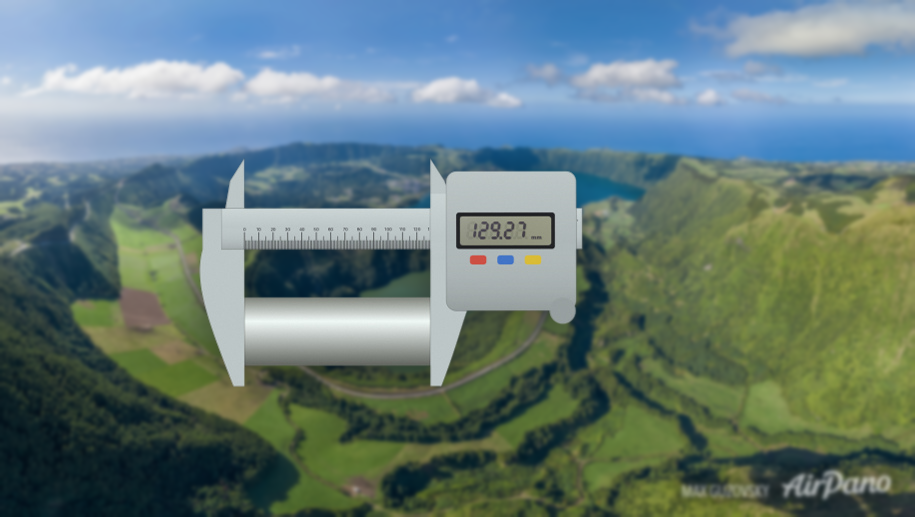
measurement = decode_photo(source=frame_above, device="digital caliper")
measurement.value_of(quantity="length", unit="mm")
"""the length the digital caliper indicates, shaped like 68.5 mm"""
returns 129.27 mm
